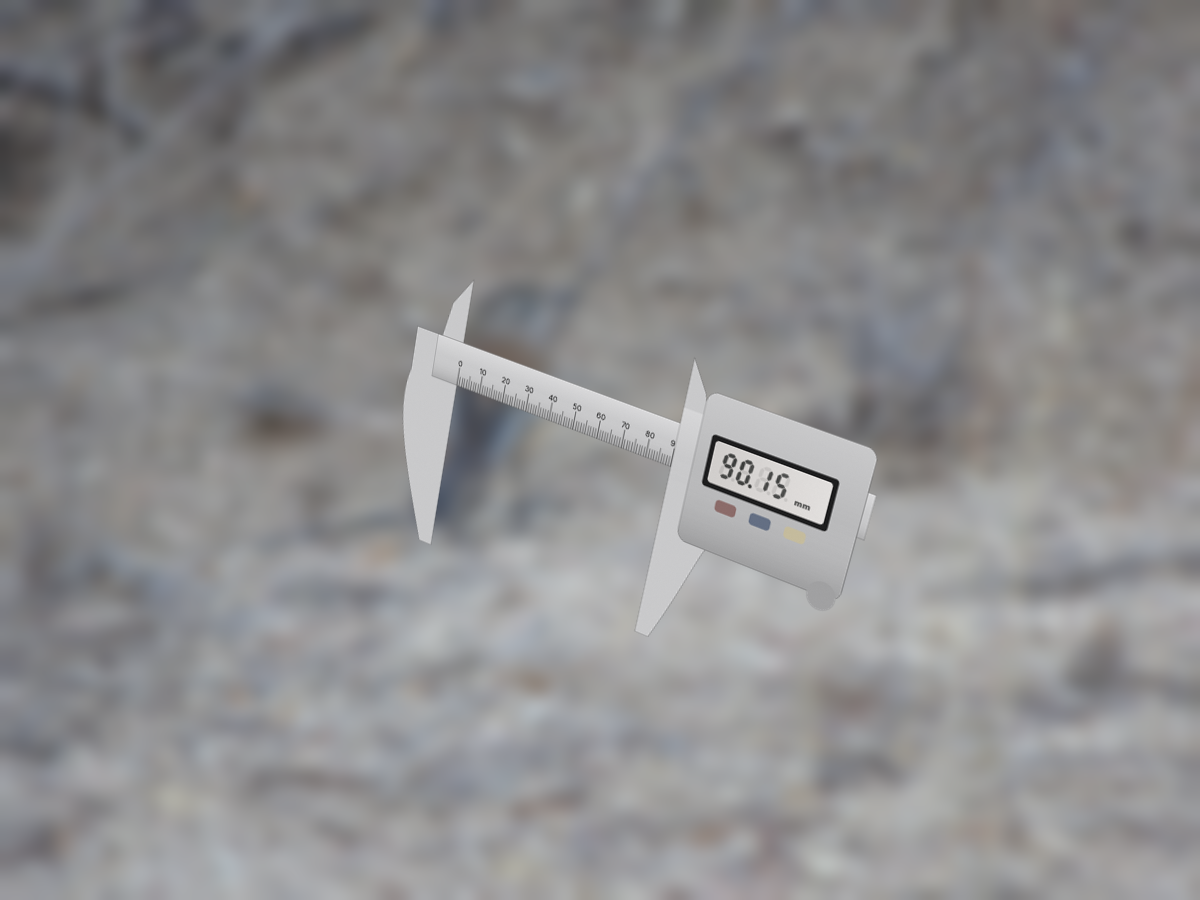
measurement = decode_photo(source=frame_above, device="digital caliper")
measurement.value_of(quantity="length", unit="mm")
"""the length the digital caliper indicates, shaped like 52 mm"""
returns 90.15 mm
